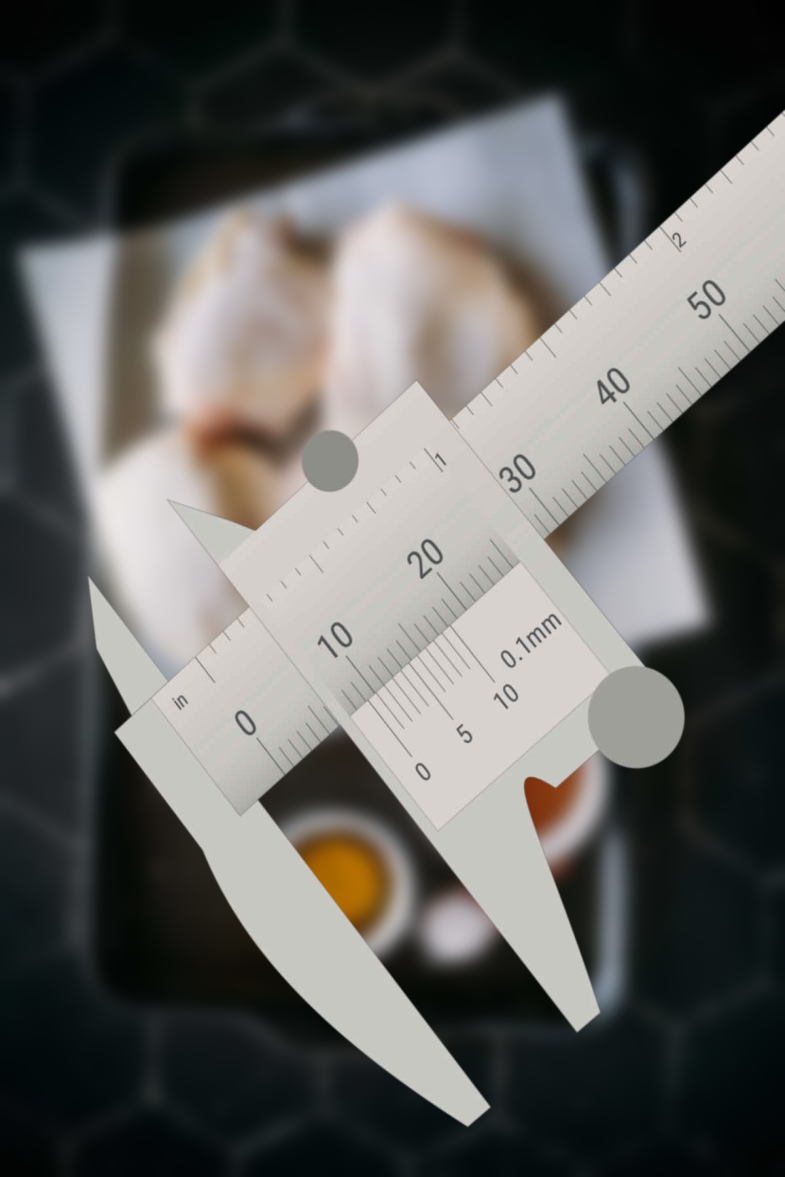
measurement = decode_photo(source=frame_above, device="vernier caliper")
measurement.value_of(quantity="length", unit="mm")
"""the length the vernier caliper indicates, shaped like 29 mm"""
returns 9.2 mm
